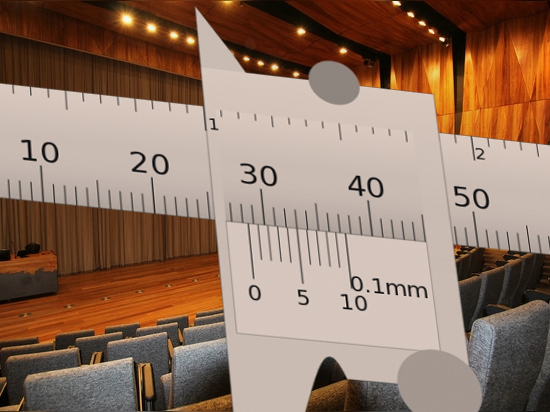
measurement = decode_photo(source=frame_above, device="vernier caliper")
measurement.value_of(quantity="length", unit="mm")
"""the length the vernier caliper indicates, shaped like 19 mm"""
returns 28.5 mm
